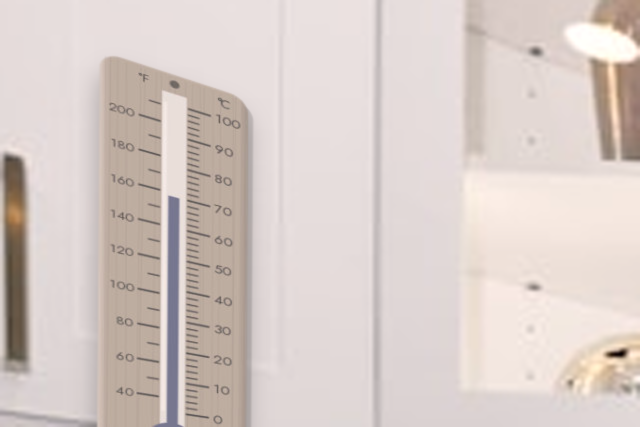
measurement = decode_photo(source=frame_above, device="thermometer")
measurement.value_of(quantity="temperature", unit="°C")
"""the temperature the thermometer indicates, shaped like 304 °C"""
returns 70 °C
